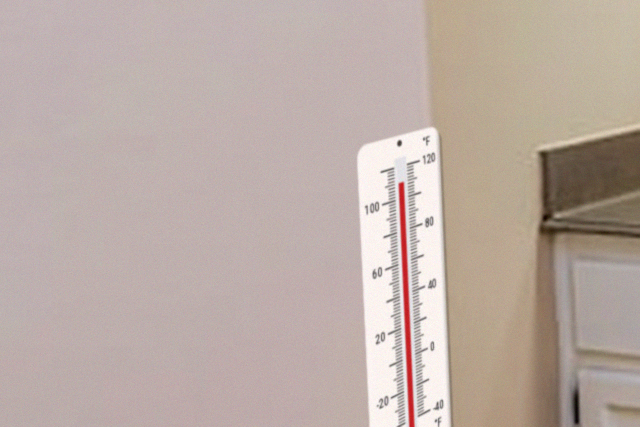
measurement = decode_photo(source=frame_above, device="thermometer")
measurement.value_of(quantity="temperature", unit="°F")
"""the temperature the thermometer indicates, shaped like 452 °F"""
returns 110 °F
